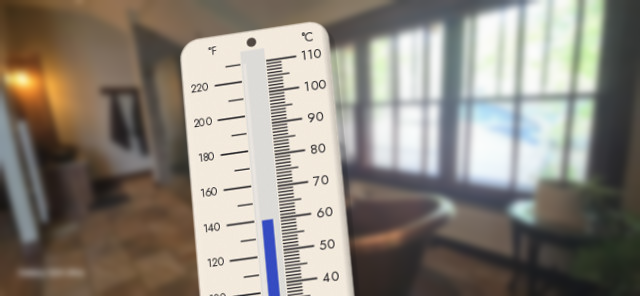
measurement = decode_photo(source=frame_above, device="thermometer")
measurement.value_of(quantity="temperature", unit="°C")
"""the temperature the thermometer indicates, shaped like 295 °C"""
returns 60 °C
